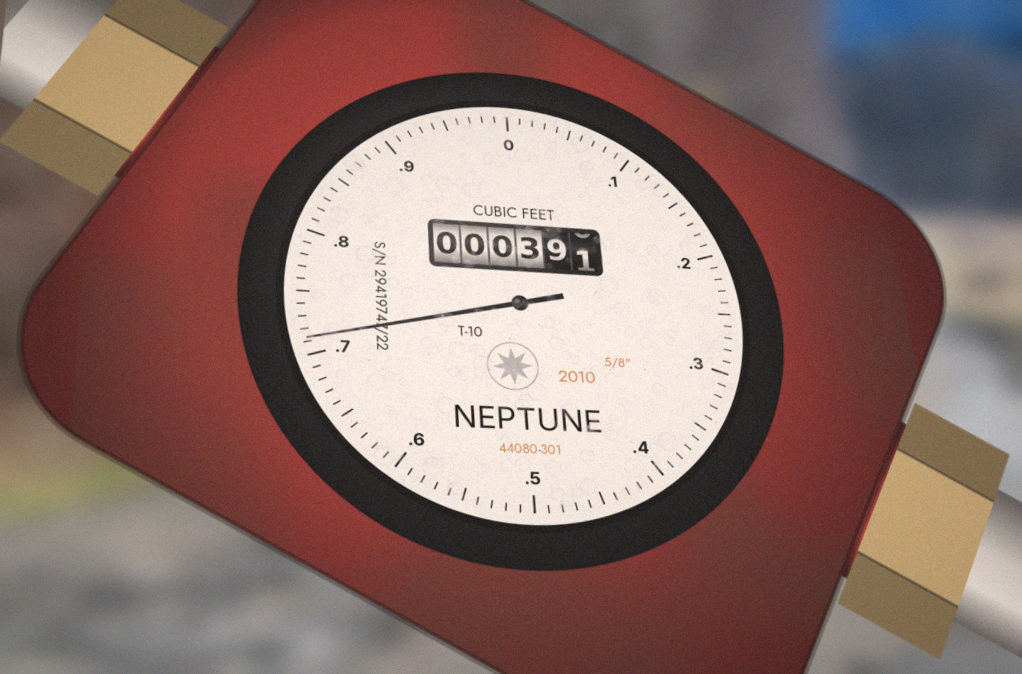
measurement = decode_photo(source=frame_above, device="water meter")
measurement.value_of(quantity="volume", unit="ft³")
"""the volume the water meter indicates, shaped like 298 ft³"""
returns 390.71 ft³
